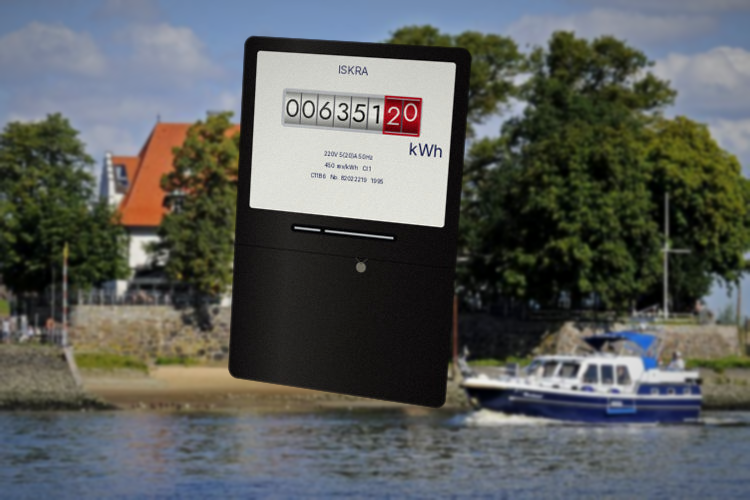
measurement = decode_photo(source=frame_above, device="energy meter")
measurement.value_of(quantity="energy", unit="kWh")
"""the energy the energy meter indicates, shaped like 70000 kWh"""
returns 6351.20 kWh
